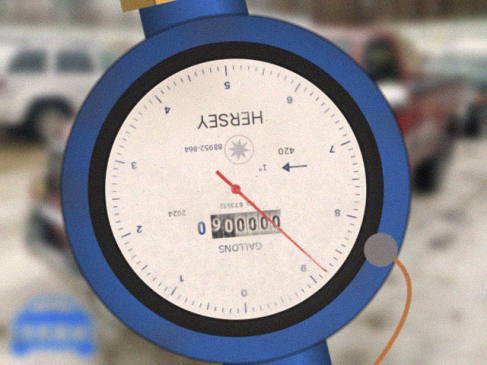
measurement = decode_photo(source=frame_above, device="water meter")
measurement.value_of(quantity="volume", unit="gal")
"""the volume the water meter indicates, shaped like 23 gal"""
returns 58.8 gal
